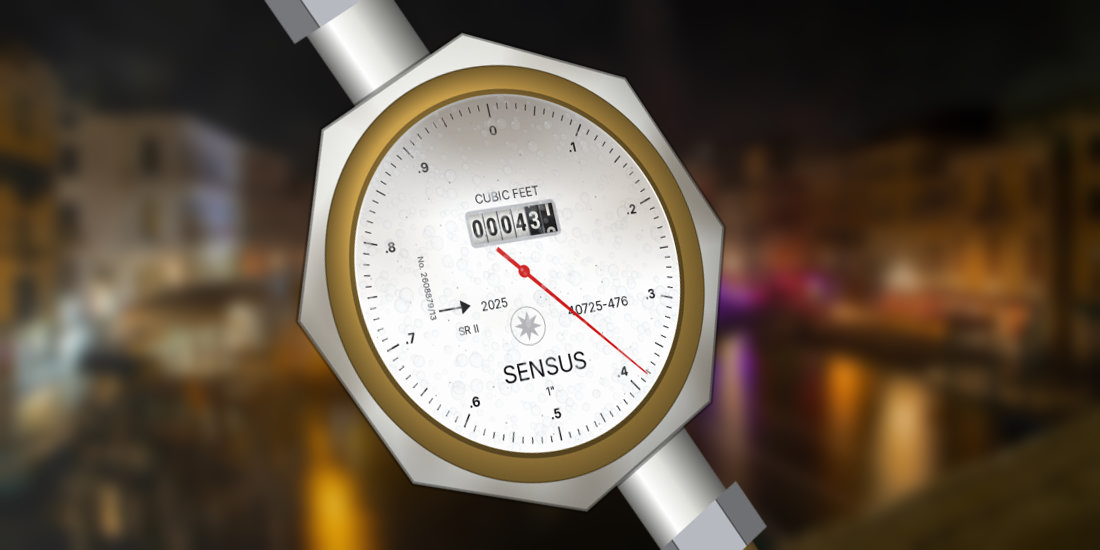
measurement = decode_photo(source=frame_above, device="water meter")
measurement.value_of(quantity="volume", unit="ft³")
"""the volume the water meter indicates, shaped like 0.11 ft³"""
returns 431.38 ft³
